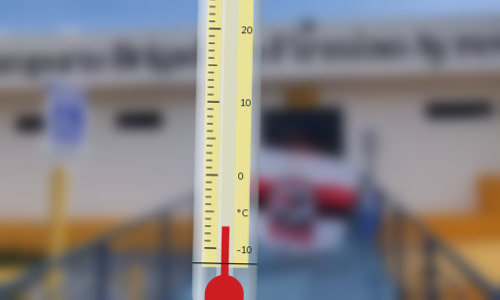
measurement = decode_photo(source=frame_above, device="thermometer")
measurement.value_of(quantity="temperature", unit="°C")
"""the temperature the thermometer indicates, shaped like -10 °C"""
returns -7 °C
